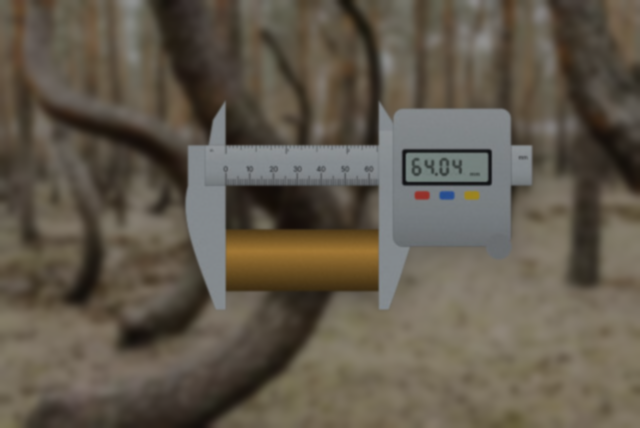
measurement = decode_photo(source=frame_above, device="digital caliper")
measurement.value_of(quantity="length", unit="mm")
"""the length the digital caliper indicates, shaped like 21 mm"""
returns 64.04 mm
